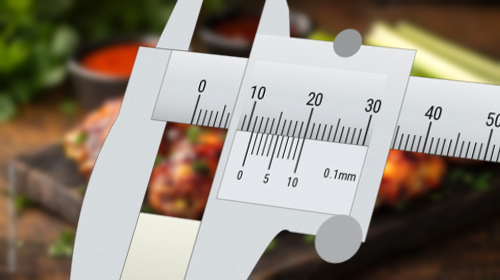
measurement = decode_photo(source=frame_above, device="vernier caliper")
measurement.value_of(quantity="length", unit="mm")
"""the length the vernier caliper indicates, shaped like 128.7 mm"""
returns 11.0 mm
